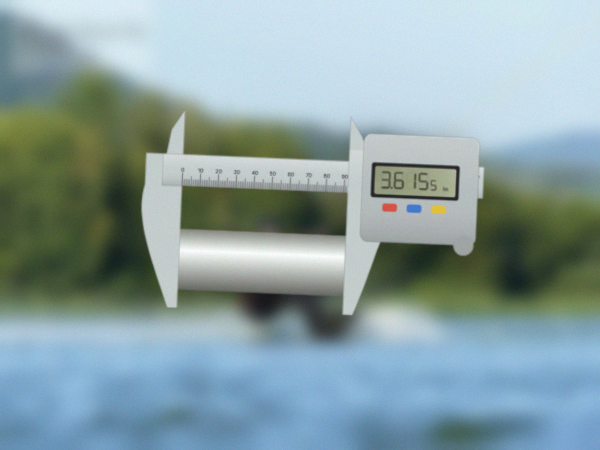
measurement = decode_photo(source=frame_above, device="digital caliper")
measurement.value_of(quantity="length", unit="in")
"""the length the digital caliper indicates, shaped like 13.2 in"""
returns 3.6155 in
